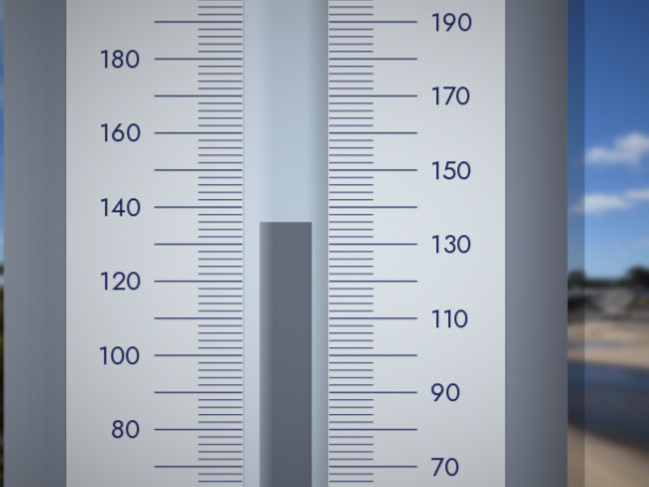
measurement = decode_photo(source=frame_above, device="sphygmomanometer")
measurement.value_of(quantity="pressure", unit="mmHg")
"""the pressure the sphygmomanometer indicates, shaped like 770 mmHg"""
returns 136 mmHg
